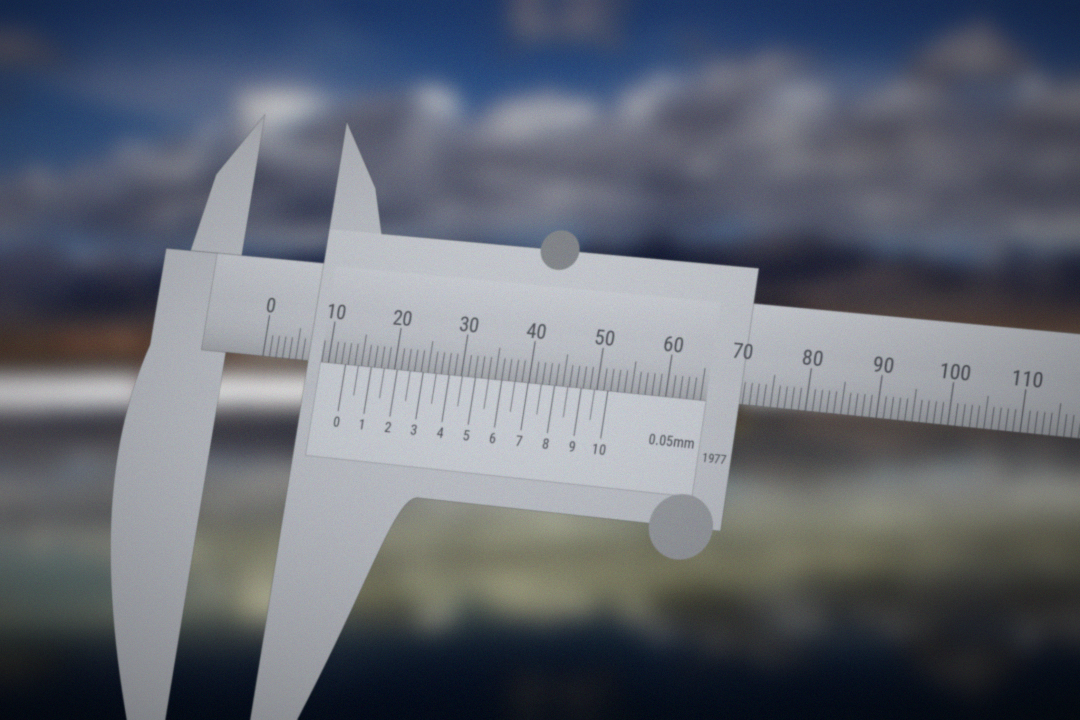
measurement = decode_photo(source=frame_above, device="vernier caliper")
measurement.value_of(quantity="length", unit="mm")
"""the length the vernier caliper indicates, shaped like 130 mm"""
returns 12.6 mm
